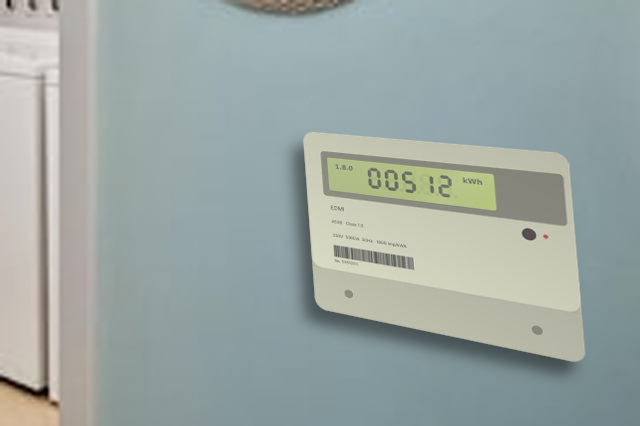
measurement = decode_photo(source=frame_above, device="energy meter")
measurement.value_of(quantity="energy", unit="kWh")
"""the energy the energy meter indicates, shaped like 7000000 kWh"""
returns 512 kWh
